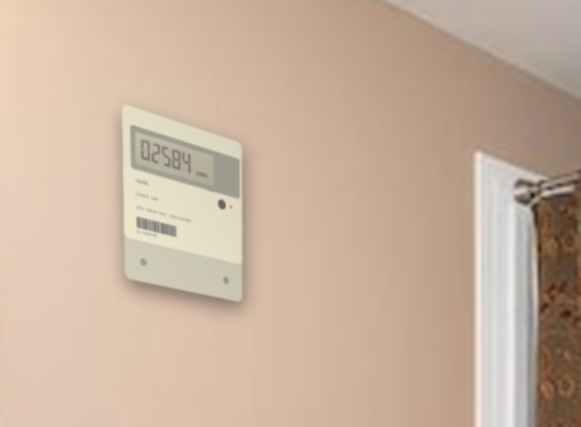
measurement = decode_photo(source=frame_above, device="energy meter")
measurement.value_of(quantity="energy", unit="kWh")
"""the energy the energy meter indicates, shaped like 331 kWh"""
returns 2584 kWh
